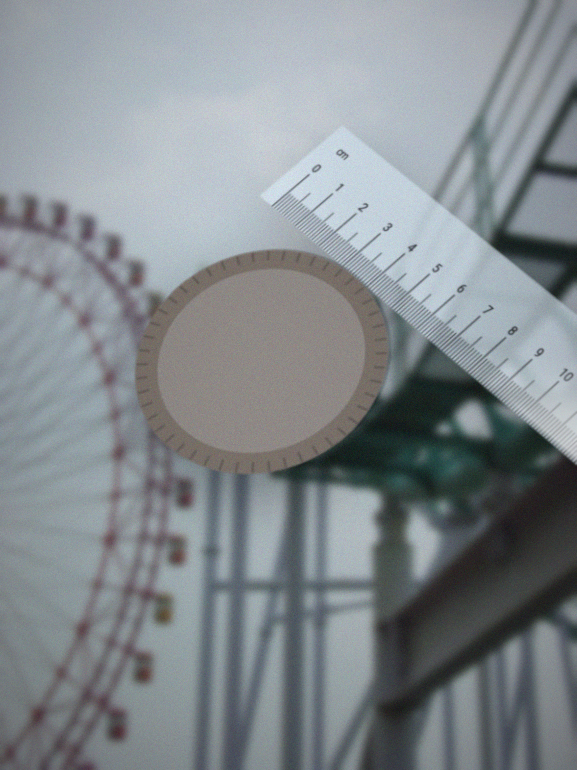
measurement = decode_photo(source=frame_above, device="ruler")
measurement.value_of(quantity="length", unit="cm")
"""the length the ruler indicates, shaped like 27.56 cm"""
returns 7 cm
